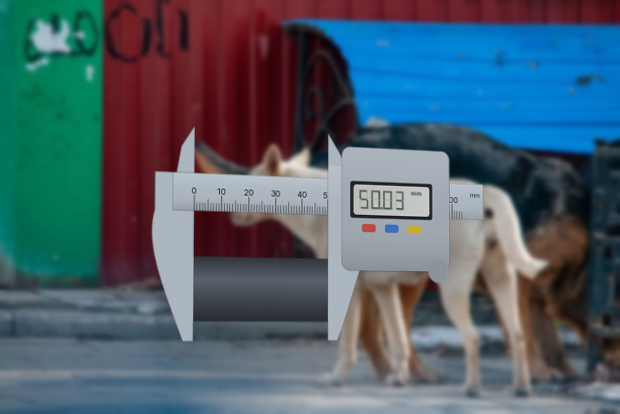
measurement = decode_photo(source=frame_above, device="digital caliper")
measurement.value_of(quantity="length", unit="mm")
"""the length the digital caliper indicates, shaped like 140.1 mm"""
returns 50.03 mm
